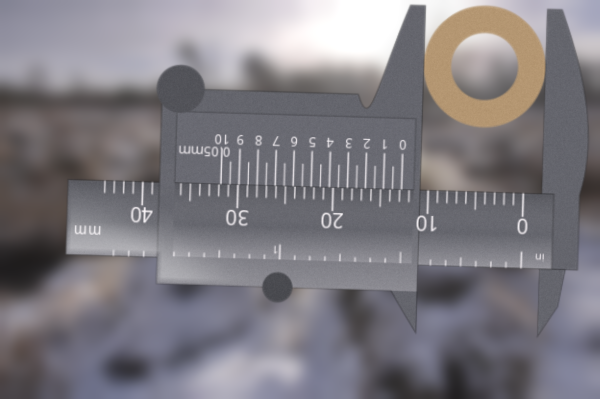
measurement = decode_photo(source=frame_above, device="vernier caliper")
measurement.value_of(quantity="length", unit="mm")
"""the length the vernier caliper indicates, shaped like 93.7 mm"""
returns 12.8 mm
